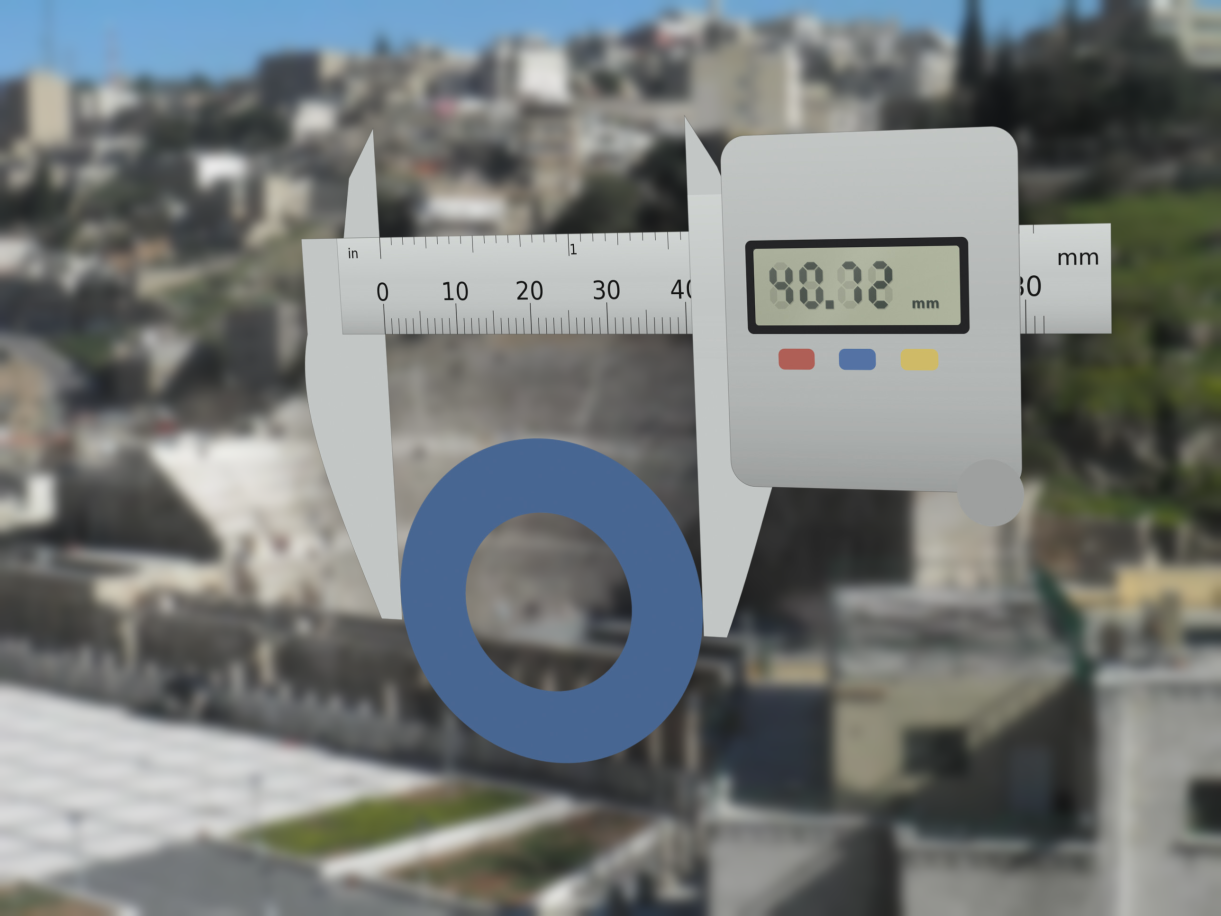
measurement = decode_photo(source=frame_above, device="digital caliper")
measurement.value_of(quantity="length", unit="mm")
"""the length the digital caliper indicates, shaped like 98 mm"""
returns 40.72 mm
